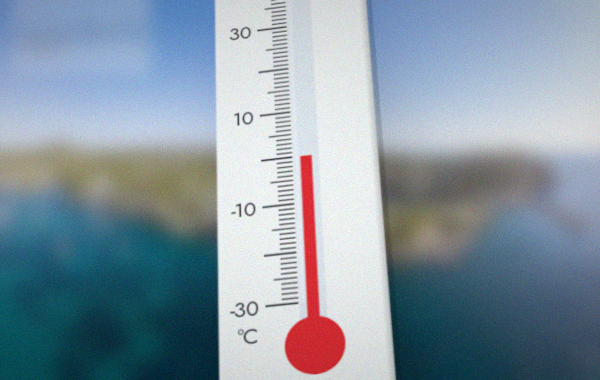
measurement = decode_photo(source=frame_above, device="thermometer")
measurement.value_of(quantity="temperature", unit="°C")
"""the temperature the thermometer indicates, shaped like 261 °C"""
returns 0 °C
